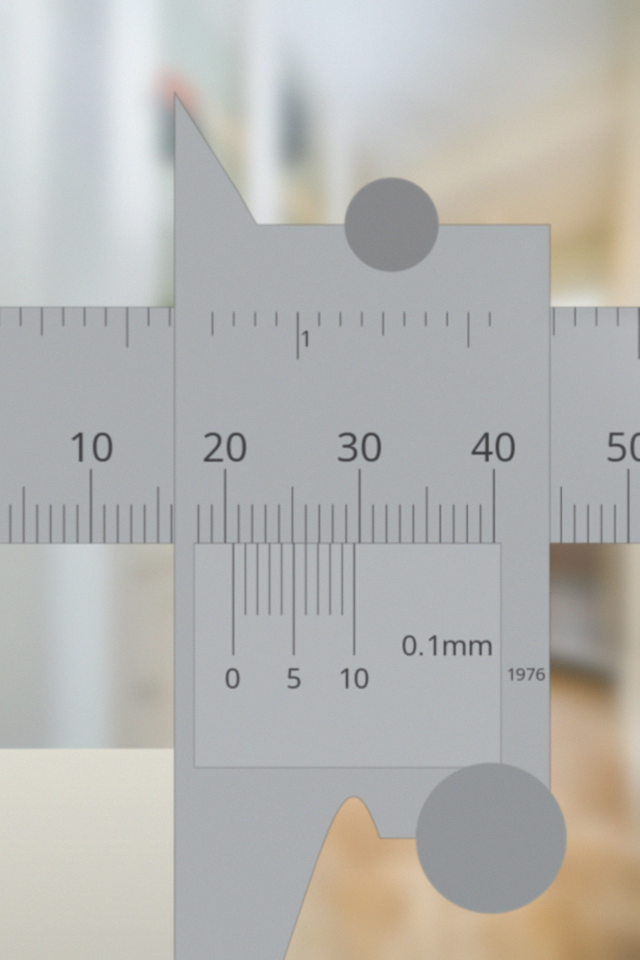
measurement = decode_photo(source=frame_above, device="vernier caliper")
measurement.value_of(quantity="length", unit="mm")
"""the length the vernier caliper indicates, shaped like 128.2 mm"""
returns 20.6 mm
